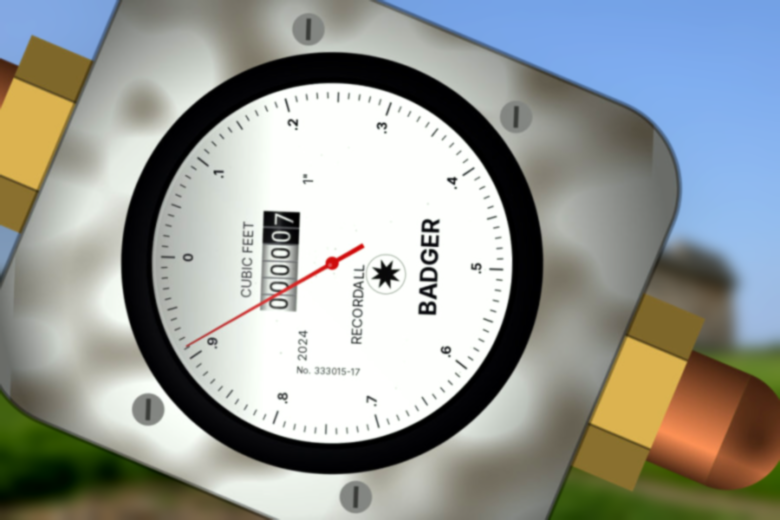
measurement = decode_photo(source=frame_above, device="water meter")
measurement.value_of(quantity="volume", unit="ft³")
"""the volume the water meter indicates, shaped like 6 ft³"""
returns 6.91 ft³
